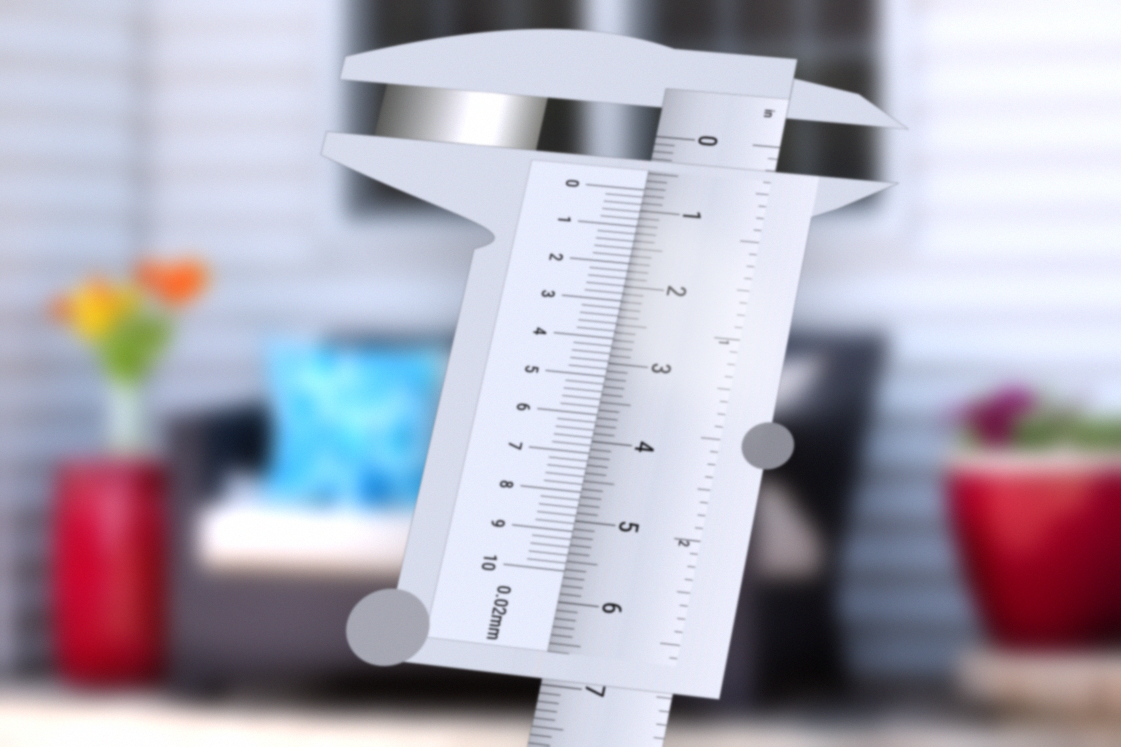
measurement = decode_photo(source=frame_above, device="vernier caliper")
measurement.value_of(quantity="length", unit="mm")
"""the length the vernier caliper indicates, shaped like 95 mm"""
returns 7.2 mm
